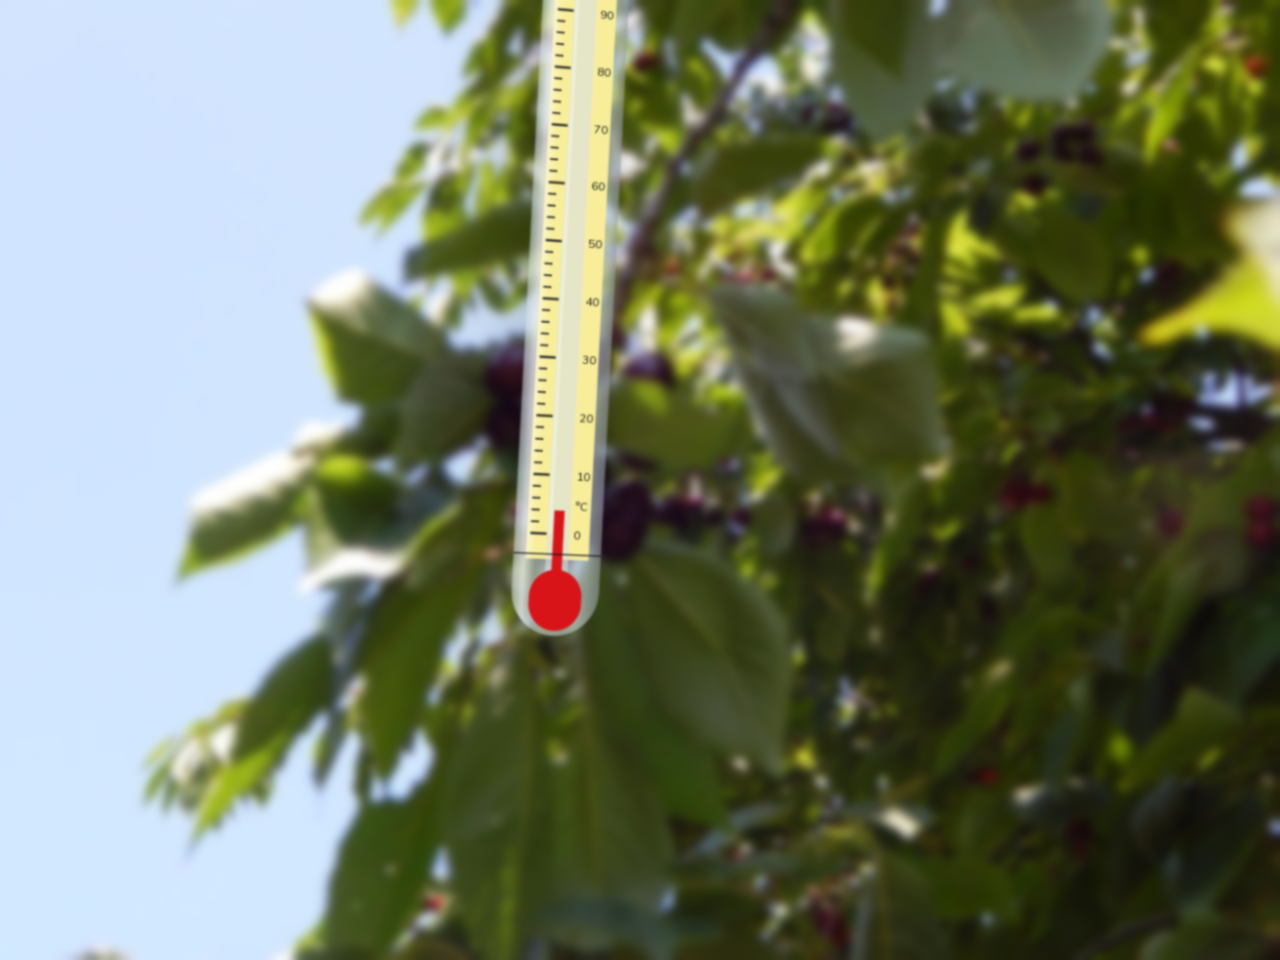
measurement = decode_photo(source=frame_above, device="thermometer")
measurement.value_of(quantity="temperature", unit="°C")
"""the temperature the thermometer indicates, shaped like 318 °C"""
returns 4 °C
